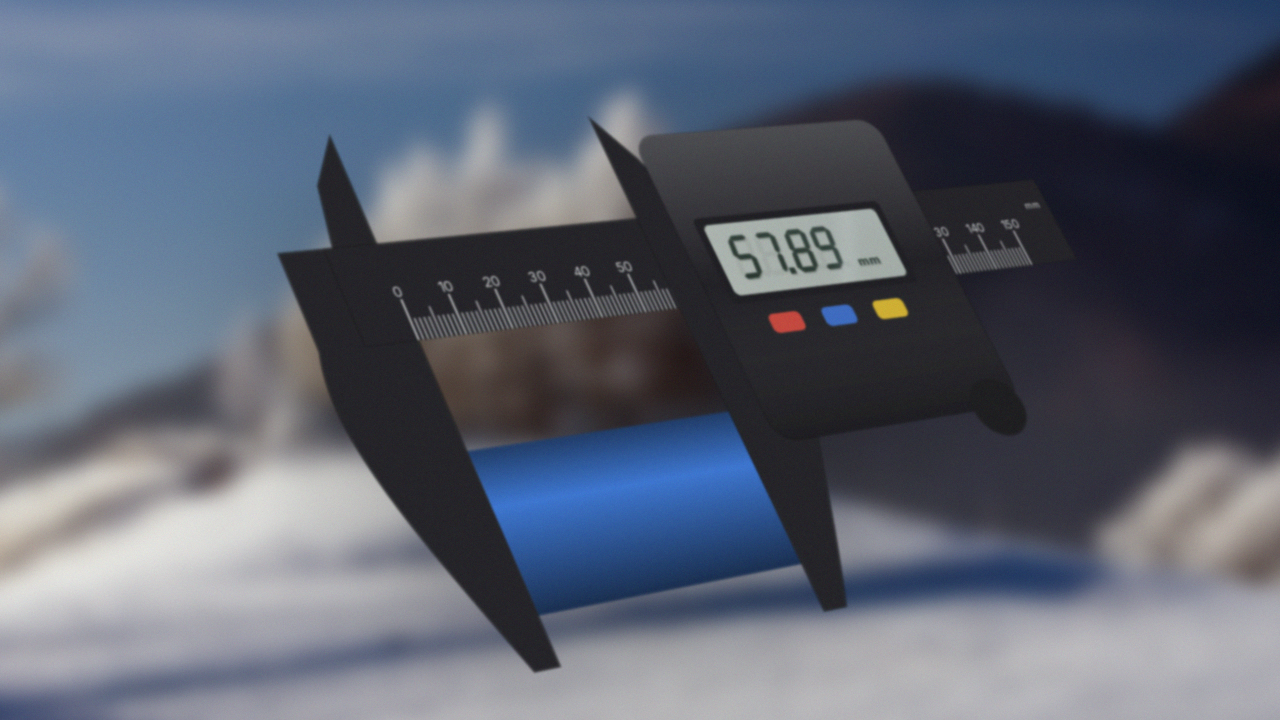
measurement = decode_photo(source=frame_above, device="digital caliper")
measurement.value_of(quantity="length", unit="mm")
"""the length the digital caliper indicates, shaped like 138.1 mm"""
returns 57.89 mm
